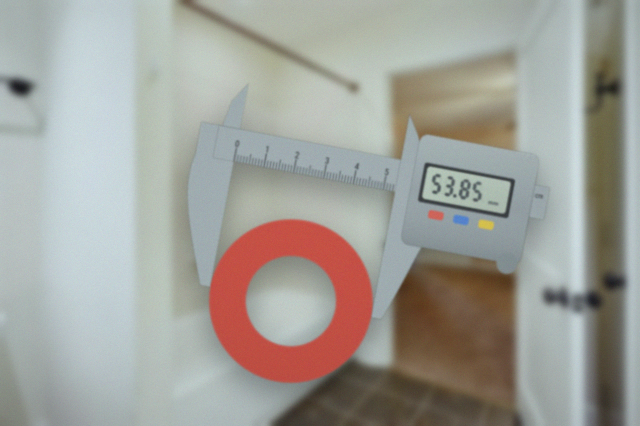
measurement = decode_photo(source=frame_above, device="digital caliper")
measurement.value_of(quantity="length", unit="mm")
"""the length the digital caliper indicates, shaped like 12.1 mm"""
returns 53.85 mm
